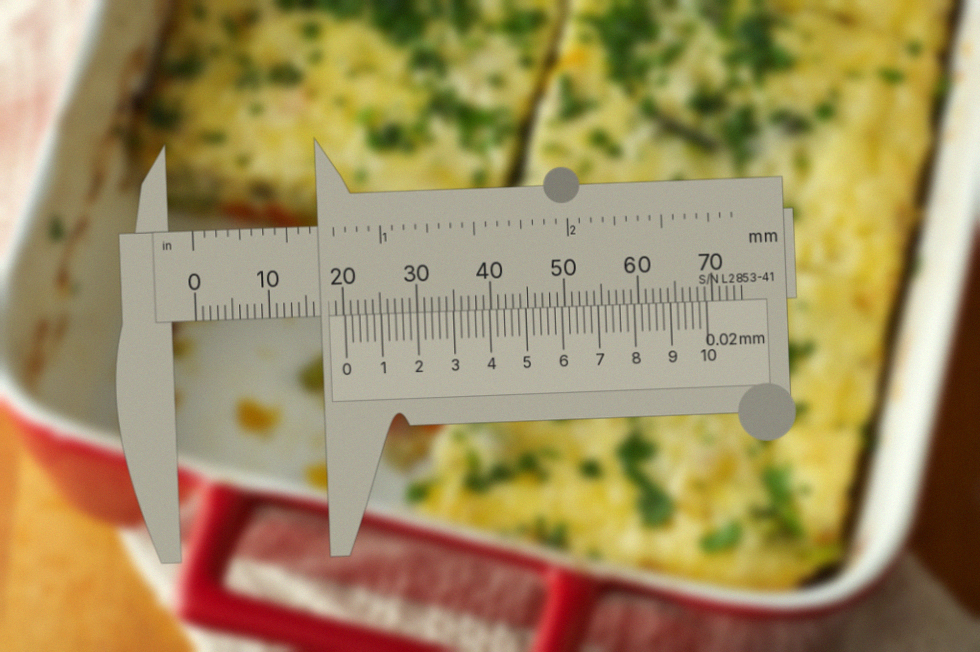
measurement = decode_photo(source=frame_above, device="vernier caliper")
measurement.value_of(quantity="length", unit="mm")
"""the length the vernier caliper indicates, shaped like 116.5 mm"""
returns 20.2 mm
